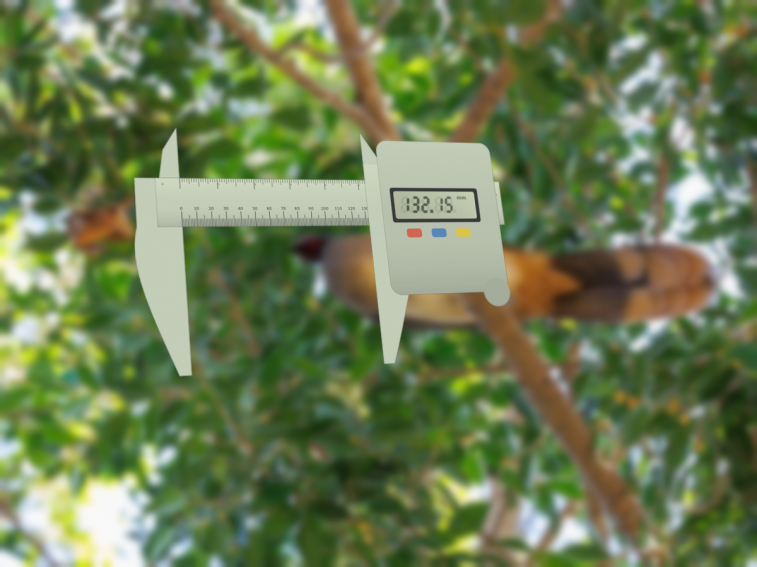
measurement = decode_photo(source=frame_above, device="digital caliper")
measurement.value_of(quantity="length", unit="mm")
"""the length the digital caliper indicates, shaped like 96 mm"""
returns 132.15 mm
